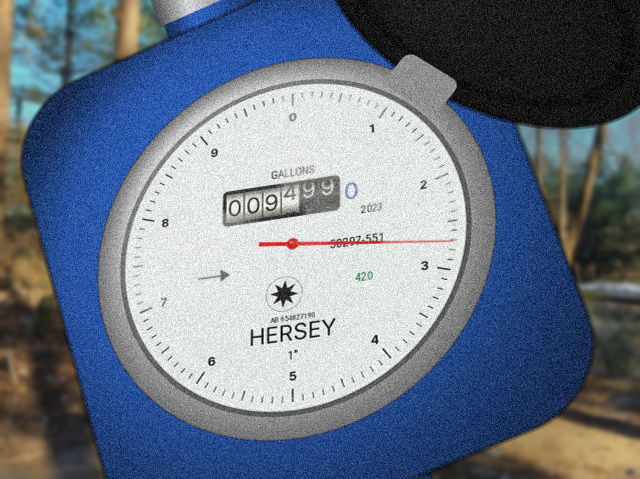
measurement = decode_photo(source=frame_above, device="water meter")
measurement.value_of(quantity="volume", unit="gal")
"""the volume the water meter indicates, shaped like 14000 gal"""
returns 94992.7 gal
